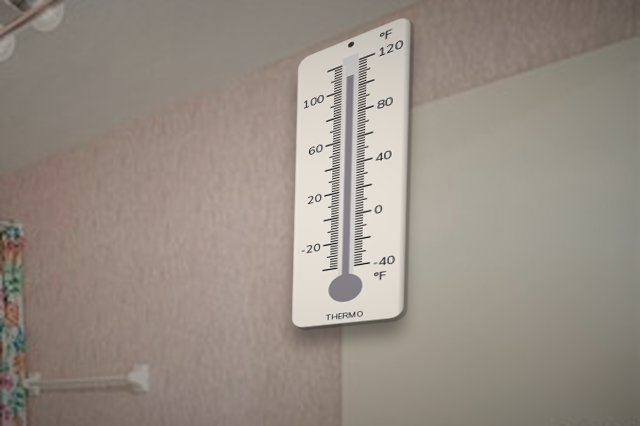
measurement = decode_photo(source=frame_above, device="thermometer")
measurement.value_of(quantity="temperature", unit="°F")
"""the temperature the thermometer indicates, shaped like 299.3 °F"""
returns 110 °F
